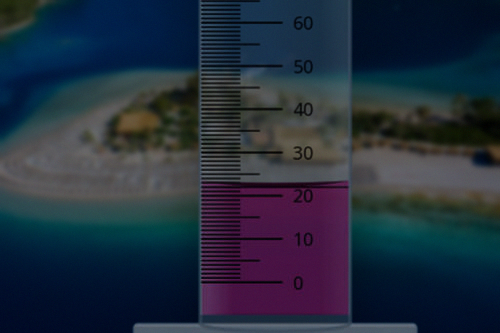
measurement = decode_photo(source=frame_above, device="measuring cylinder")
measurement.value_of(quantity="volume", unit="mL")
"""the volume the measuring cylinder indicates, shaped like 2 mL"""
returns 22 mL
